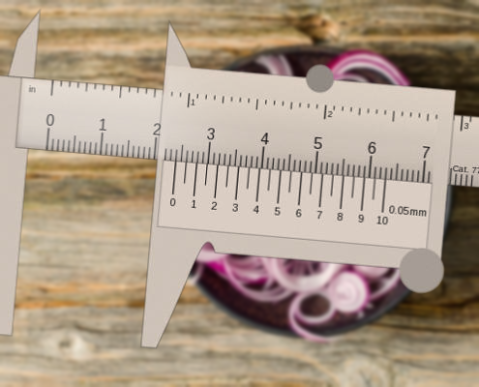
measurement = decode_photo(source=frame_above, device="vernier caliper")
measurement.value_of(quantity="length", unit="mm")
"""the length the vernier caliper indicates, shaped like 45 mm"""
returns 24.0 mm
